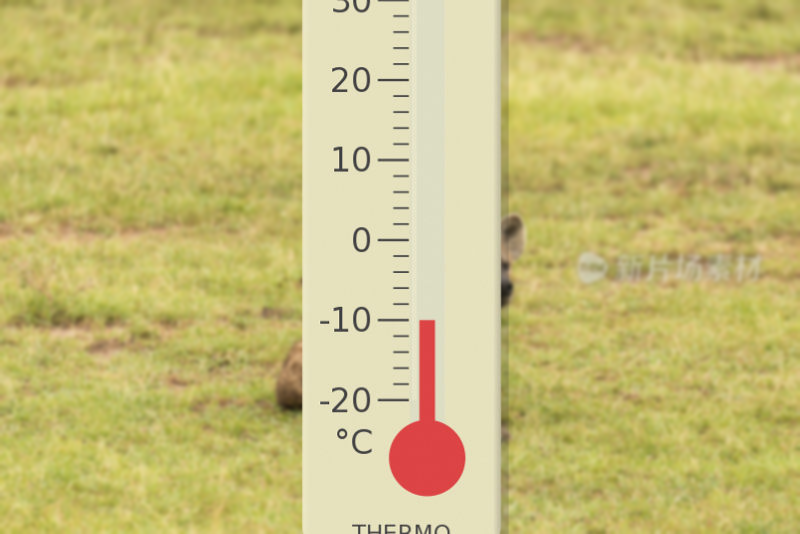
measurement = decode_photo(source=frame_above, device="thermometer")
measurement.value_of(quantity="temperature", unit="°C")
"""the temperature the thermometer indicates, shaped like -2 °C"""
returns -10 °C
